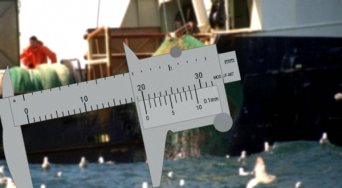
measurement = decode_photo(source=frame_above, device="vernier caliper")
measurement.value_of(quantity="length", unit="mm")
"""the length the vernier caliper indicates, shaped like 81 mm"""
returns 20.0 mm
